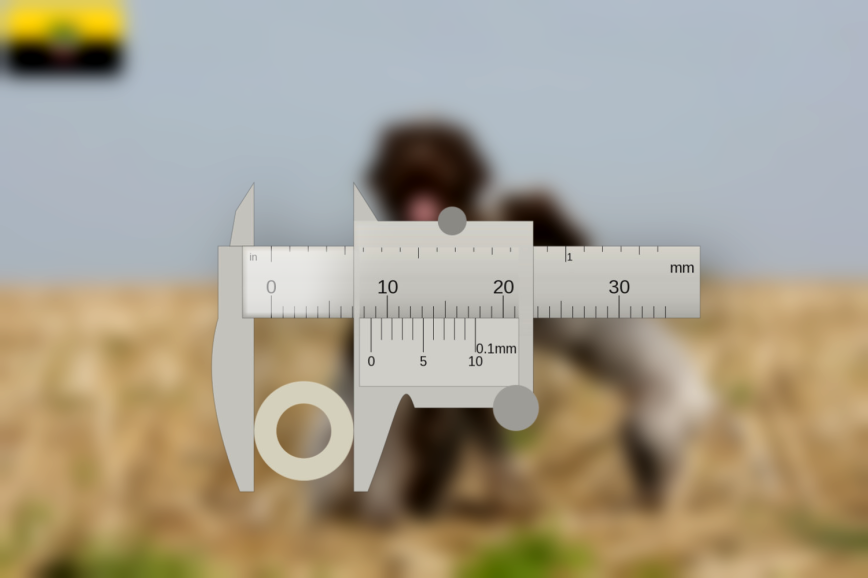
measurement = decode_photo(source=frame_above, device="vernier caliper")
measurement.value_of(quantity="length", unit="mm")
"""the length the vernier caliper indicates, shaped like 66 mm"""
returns 8.6 mm
